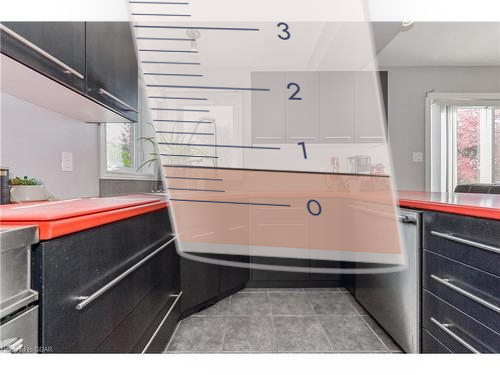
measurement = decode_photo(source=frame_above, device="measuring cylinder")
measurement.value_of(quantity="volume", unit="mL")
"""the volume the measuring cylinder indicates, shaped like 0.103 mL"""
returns 0.6 mL
